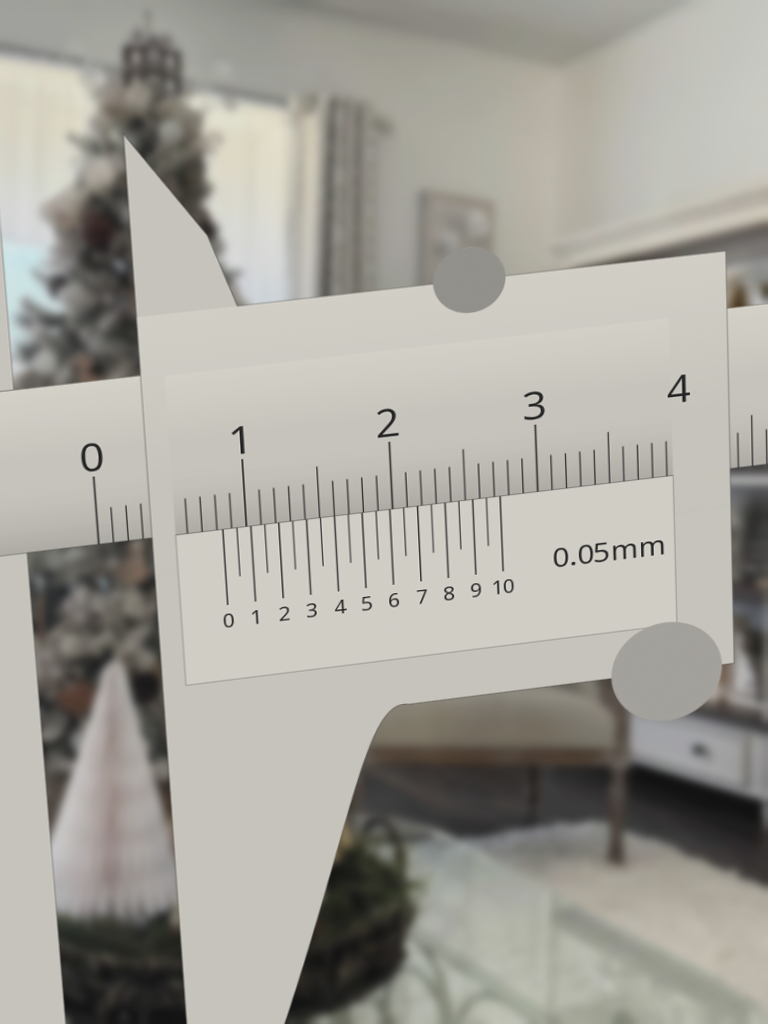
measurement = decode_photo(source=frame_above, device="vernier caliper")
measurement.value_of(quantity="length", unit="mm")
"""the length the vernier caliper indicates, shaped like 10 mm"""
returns 8.4 mm
